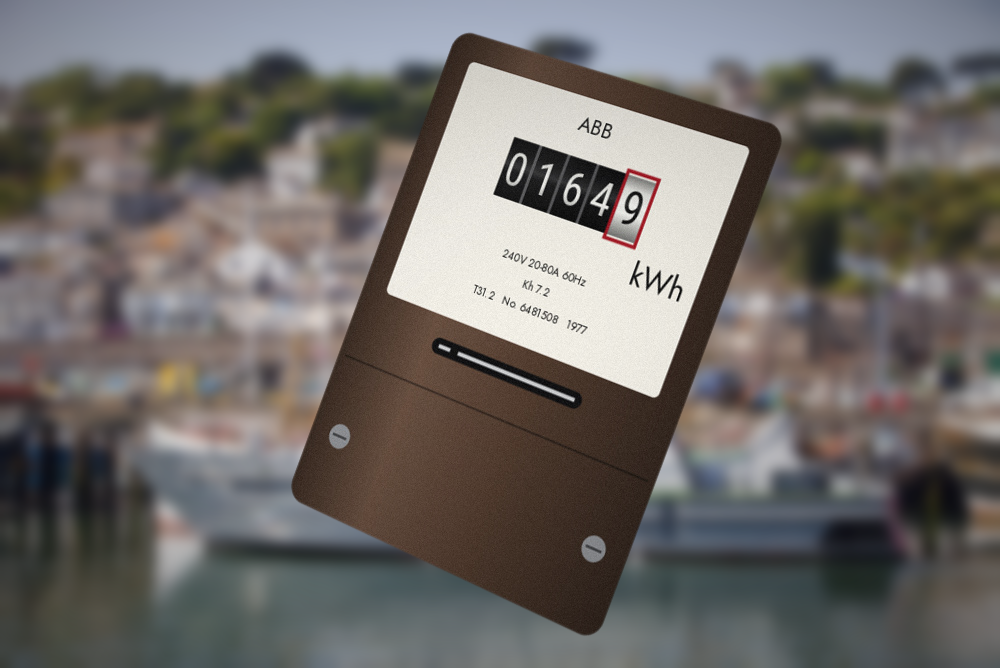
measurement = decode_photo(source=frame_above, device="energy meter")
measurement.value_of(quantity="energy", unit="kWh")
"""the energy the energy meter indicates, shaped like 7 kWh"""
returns 164.9 kWh
